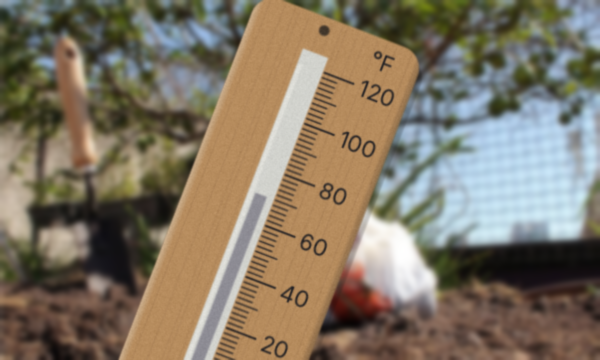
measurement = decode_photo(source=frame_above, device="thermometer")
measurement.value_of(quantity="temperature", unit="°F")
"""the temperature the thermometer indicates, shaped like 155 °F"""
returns 70 °F
